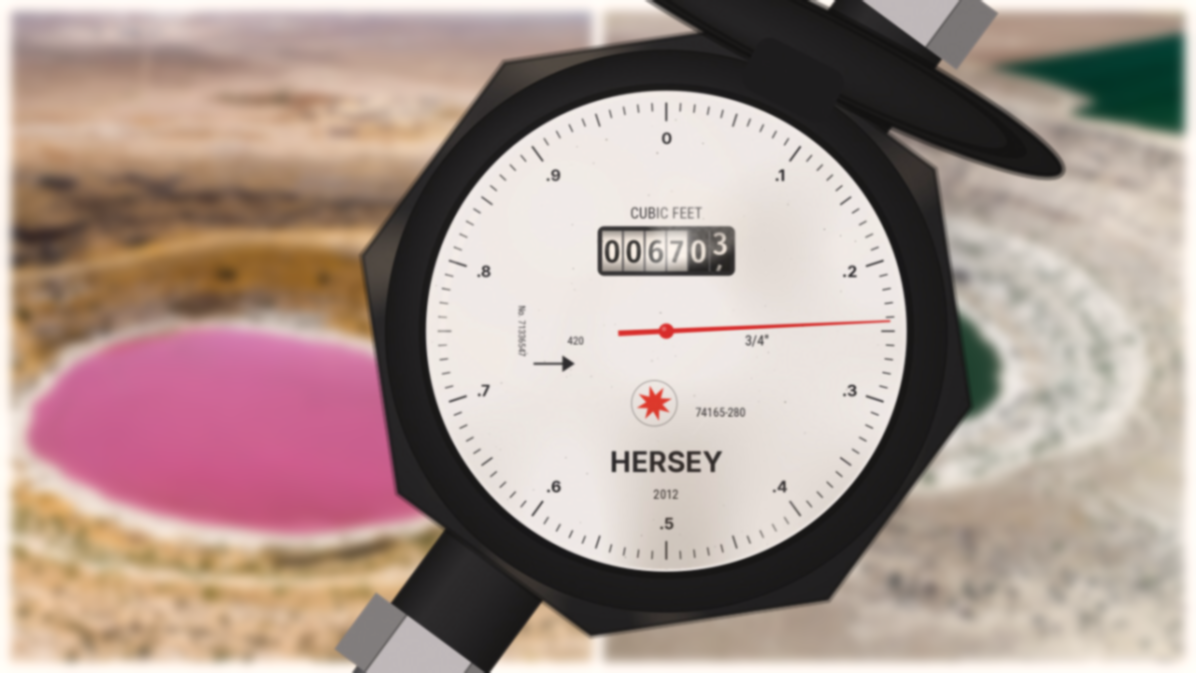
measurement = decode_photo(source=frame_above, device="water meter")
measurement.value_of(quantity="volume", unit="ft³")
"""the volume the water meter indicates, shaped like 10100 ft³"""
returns 6703.24 ft³
